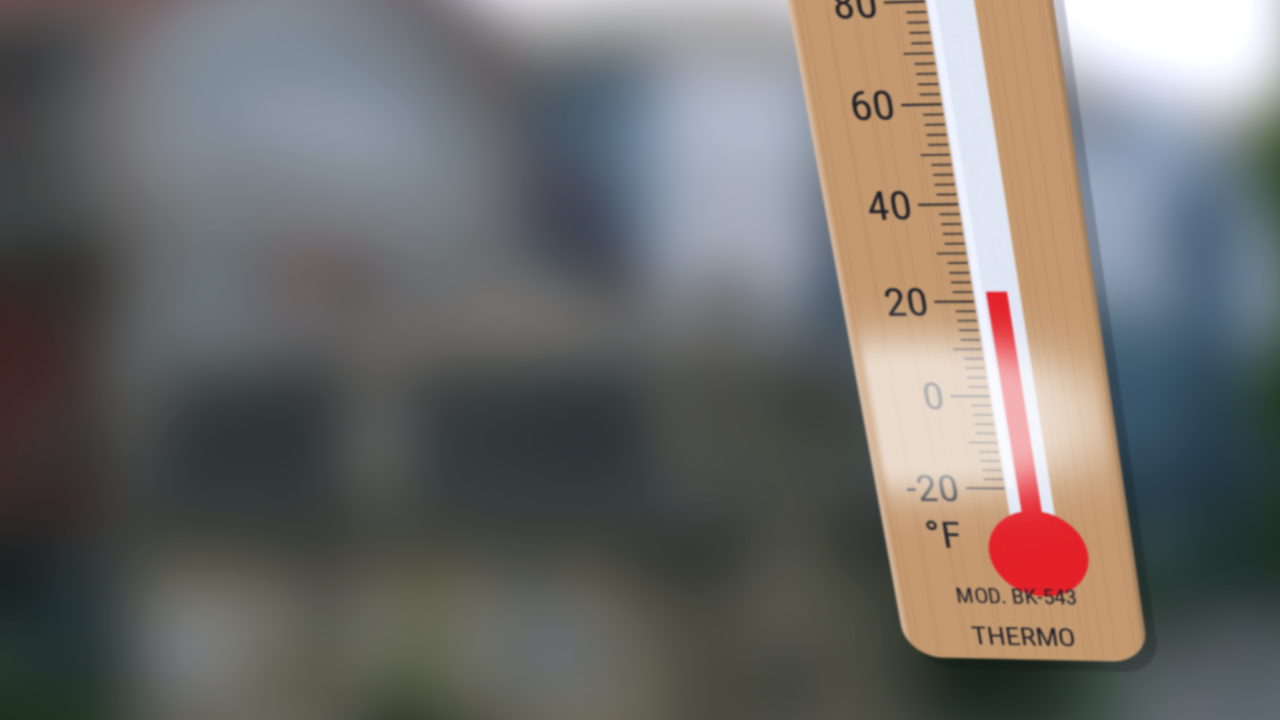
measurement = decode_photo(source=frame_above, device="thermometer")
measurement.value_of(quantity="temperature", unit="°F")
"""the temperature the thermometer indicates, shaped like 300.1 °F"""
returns 22 °F
